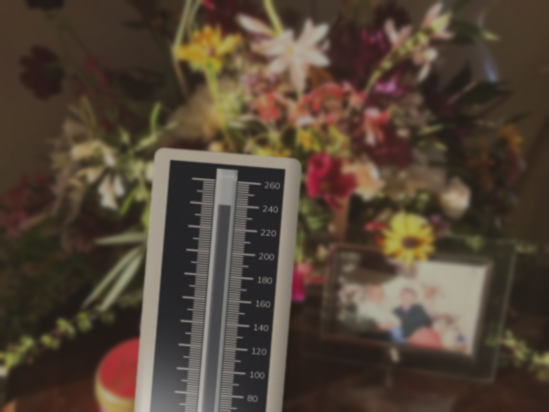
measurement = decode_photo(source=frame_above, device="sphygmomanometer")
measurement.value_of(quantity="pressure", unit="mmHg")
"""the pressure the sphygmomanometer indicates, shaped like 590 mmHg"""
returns 240 mmHg
